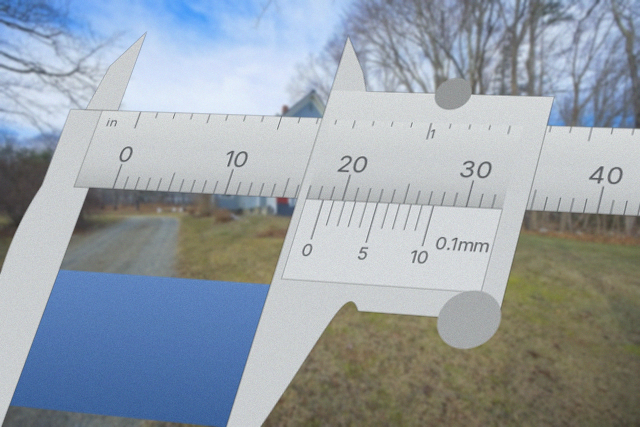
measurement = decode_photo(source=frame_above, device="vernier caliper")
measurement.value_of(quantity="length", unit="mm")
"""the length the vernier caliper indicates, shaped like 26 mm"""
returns 18.4 mm
